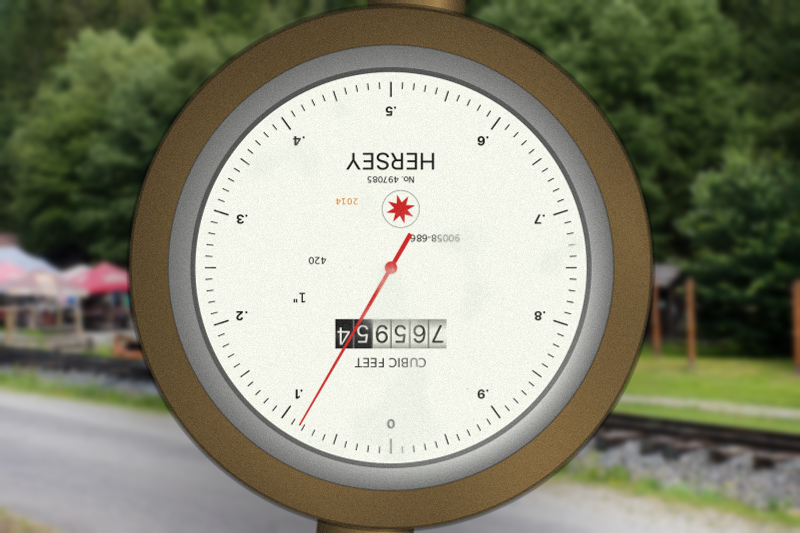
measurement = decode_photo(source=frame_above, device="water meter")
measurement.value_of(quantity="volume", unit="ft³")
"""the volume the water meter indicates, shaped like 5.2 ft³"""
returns 765954.08 ft³
